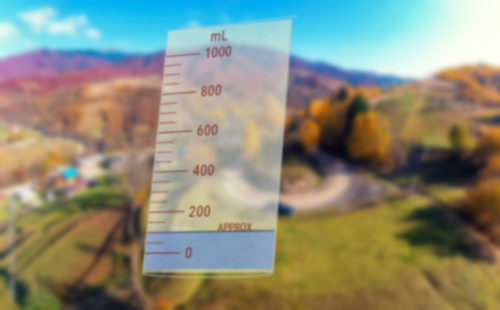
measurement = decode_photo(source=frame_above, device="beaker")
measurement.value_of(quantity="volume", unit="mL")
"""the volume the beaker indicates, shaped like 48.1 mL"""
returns 100 mL
